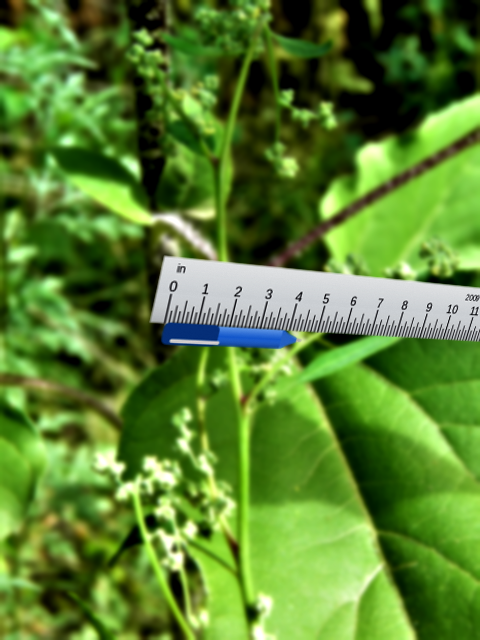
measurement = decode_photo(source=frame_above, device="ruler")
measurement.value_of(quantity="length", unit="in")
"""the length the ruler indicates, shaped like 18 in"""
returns 4.5 in
